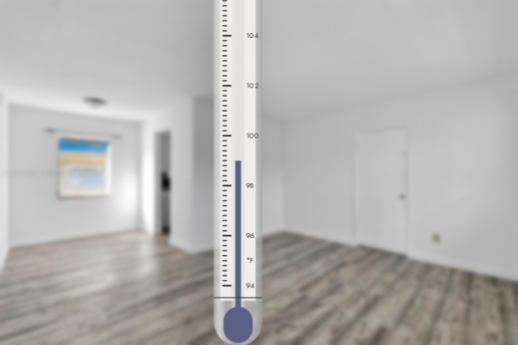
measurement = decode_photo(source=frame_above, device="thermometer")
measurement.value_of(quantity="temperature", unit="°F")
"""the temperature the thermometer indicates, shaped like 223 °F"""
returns 99 °F
